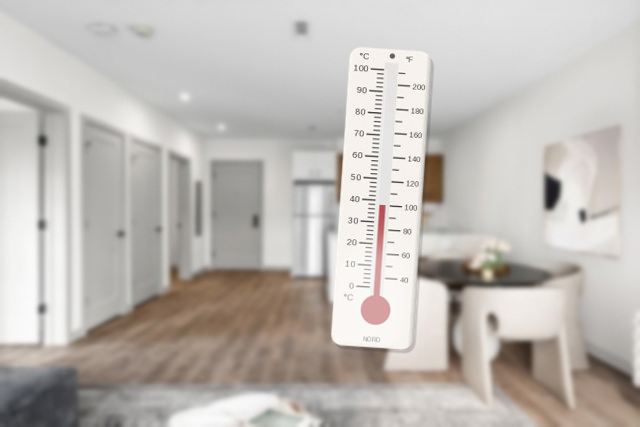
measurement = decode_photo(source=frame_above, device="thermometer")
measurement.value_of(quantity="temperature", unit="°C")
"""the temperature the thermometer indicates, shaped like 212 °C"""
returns 38 °C
